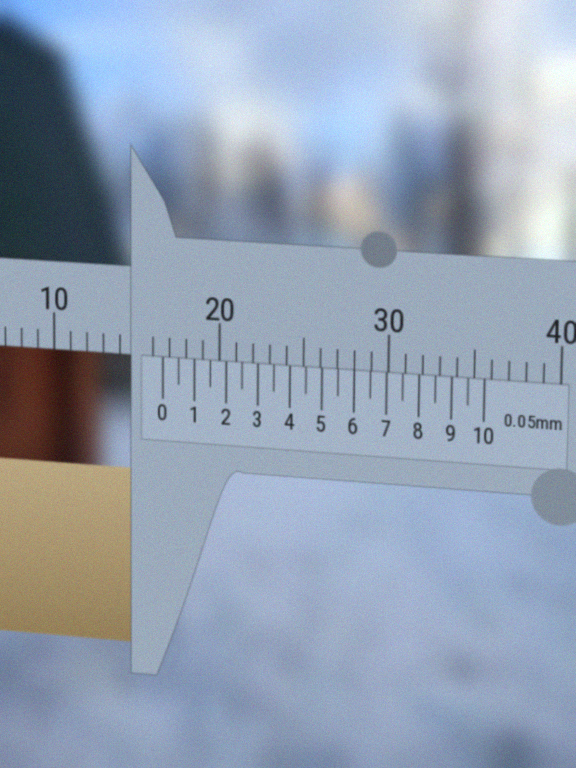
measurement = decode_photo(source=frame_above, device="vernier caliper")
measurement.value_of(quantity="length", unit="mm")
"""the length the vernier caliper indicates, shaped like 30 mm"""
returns 16.6 mm
